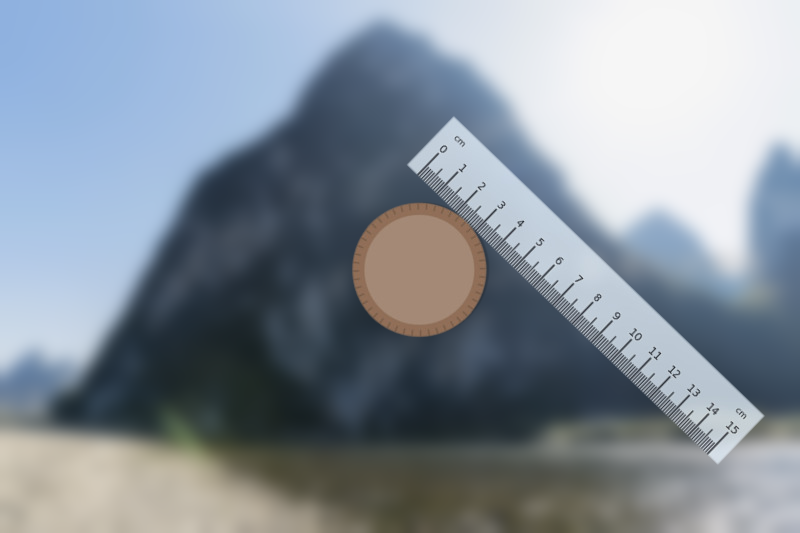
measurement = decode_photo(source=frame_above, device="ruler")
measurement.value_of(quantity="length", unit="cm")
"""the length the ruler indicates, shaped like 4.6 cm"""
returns 5 cm
